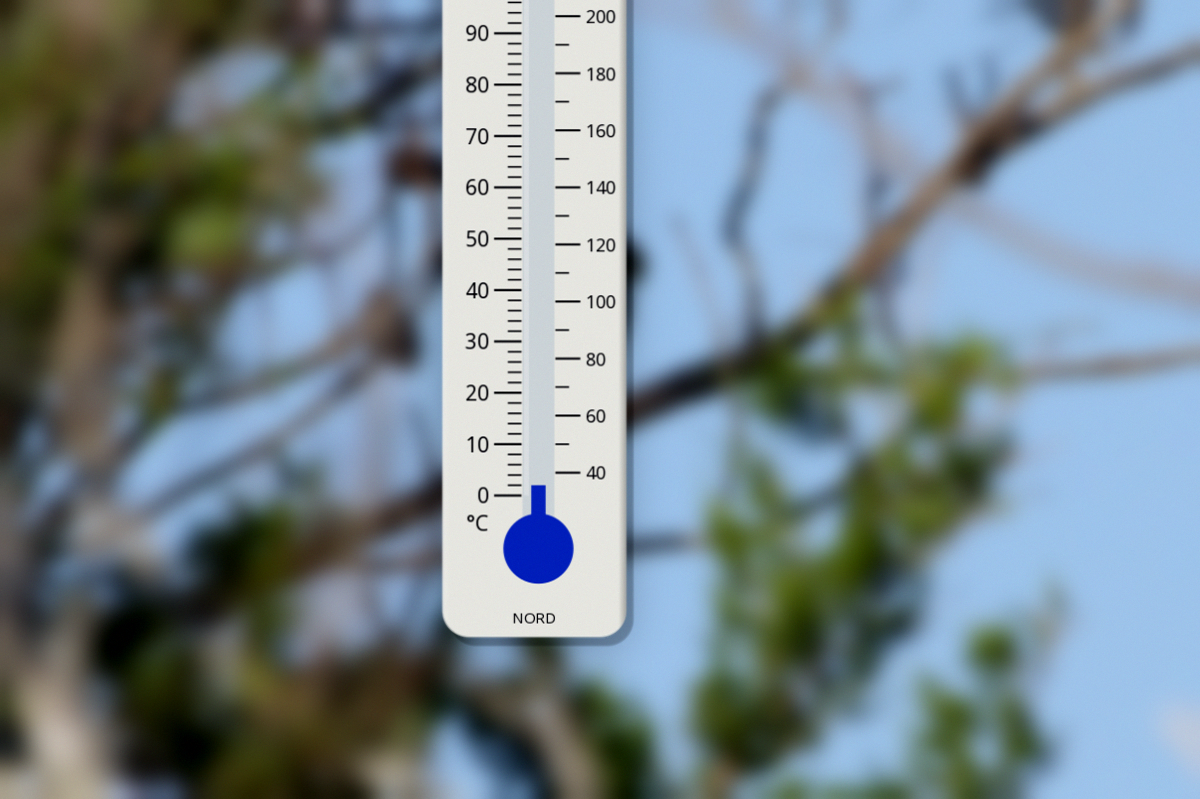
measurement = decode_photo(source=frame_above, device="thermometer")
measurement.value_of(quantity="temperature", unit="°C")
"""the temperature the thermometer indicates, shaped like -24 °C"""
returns 2 °C
